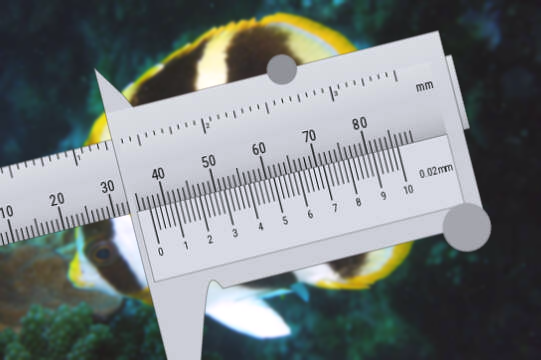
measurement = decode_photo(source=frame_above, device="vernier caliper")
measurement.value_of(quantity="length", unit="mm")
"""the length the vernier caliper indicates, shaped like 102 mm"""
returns 37.0 mm
